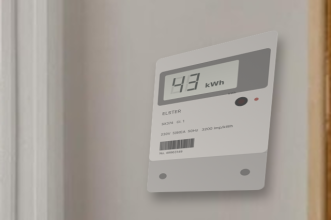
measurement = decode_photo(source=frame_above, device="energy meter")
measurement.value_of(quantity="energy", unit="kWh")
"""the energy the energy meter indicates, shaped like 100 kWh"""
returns 43 kWh
